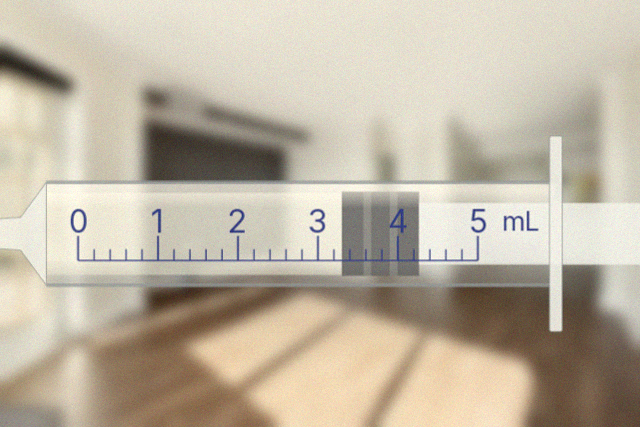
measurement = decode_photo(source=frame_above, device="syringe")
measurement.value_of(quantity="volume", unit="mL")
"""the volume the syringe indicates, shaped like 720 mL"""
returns 3.3 mL
